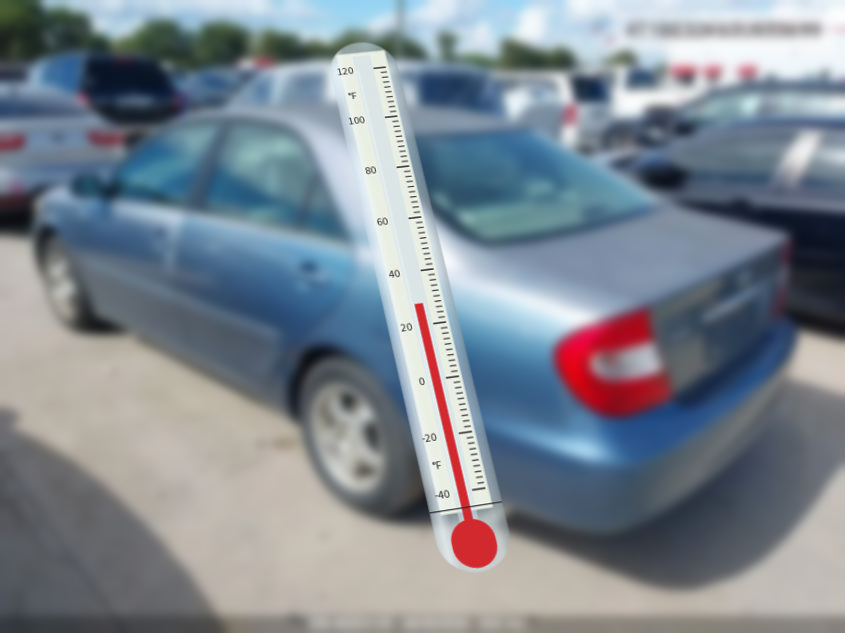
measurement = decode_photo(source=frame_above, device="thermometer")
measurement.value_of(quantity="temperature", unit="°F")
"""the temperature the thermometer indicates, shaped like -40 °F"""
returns 28 °F
